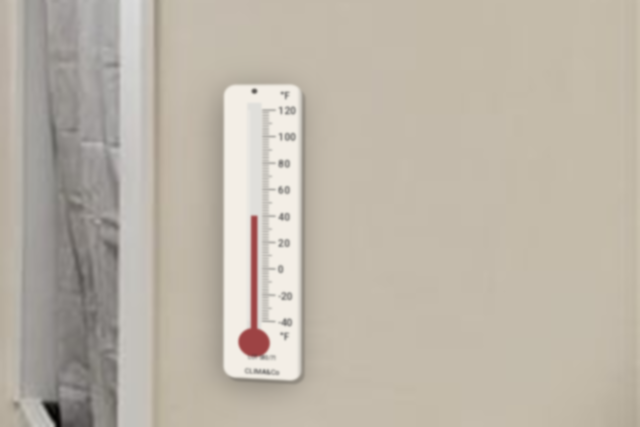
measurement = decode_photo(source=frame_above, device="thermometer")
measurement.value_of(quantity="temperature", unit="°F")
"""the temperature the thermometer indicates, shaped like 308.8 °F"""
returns 40 °F
